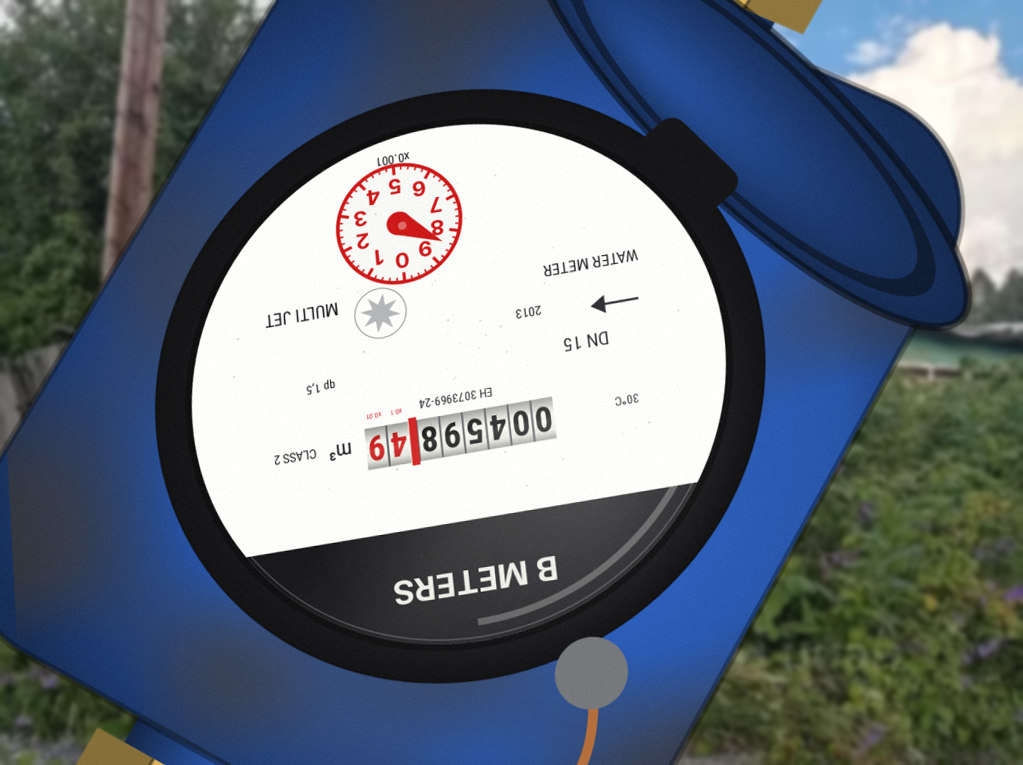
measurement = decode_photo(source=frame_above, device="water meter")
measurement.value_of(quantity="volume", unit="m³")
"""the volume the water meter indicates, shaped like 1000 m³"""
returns 4598.498 m³
